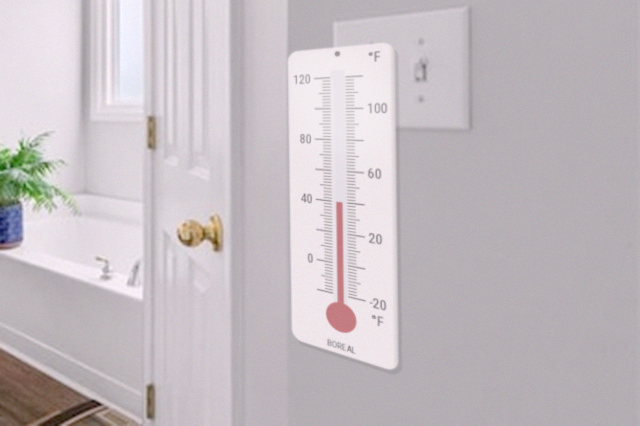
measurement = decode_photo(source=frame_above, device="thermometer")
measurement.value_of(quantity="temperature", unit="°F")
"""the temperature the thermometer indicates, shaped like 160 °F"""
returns 40 °F
